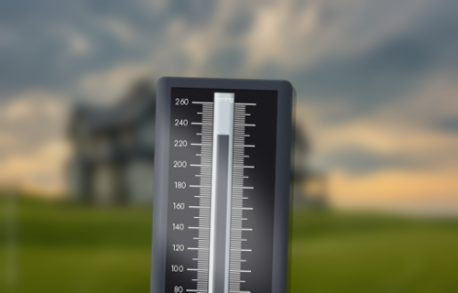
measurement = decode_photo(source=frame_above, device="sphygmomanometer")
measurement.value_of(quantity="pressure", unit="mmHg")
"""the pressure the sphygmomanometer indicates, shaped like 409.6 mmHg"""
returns 230 mmHg
